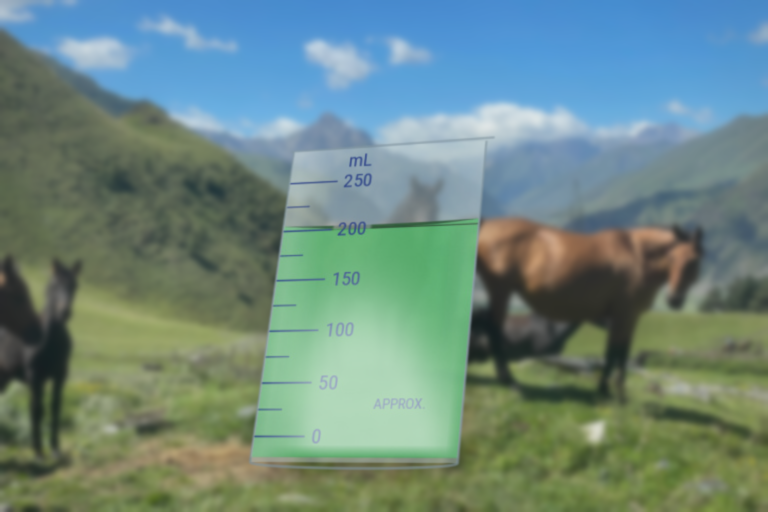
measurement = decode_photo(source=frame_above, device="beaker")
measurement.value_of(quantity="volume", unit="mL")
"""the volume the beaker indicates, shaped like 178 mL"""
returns 200 mL
